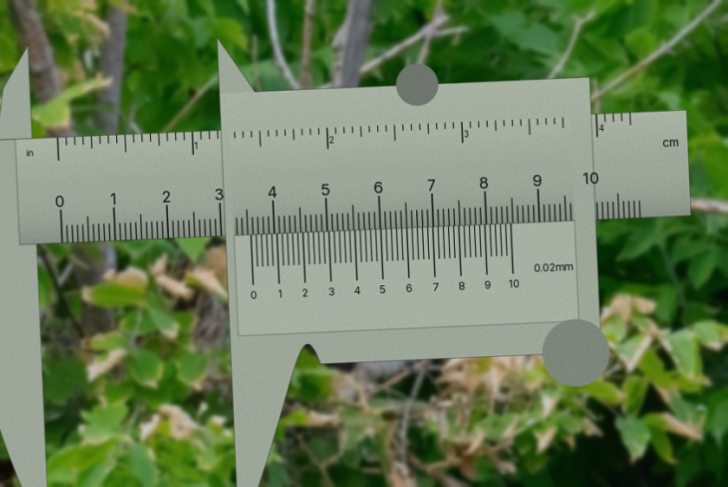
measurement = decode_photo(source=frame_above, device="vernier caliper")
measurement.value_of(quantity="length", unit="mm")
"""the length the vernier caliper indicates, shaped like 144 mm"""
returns 35.6 mm
